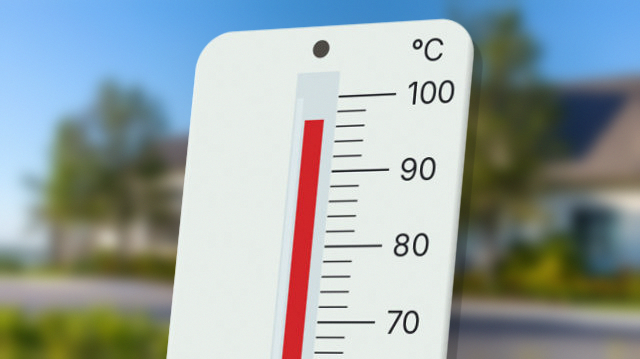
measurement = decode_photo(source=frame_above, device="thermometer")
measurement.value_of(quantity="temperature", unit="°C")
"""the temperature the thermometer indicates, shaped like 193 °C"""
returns 97 °C
